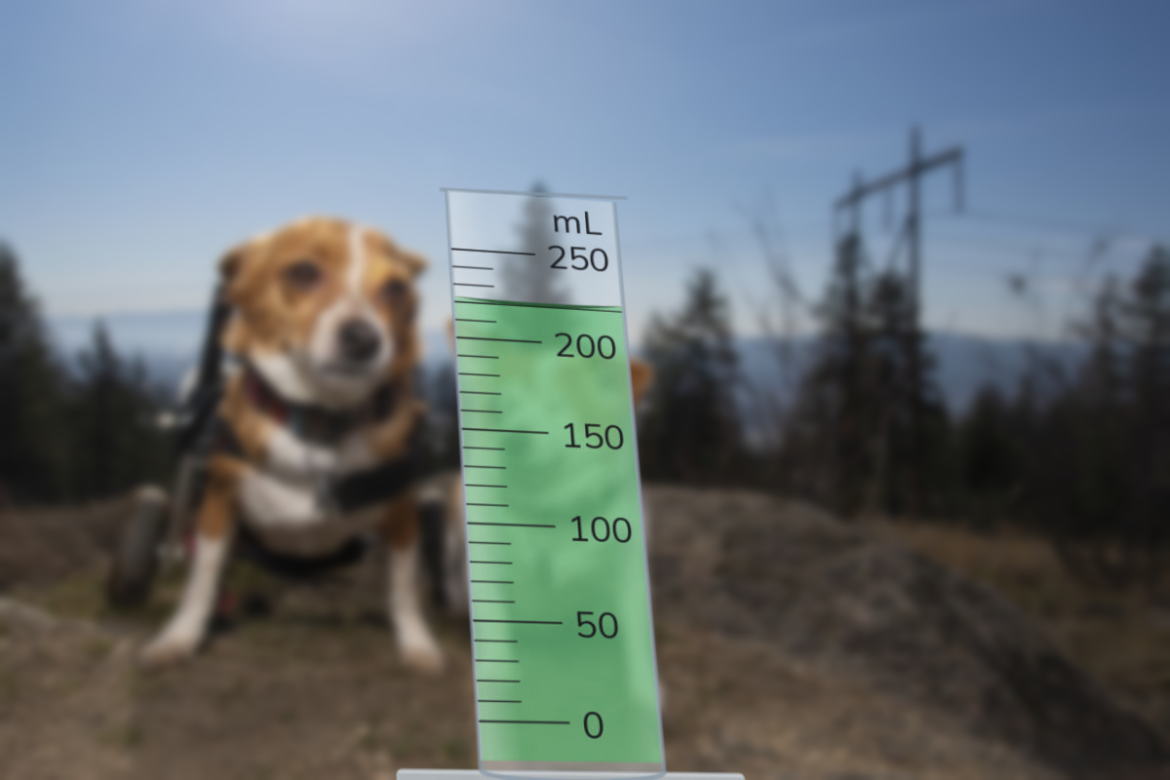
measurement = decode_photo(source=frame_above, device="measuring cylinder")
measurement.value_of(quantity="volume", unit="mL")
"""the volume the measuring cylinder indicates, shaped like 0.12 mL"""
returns 220 mL
